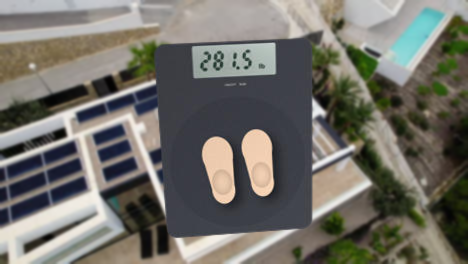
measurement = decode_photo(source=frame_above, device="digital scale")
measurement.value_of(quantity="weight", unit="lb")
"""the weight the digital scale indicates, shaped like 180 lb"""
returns 281.5 lb
